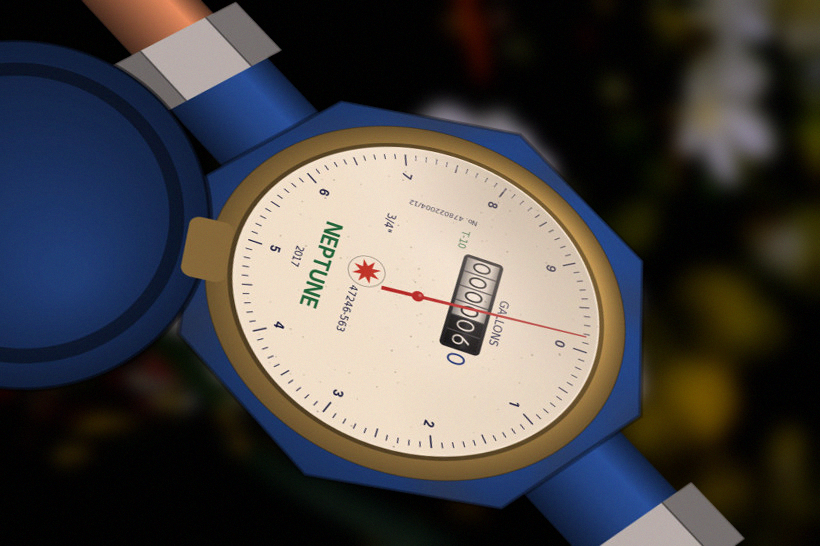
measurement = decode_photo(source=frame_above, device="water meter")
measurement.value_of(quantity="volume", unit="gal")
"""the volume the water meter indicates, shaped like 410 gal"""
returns 59.8 gal
